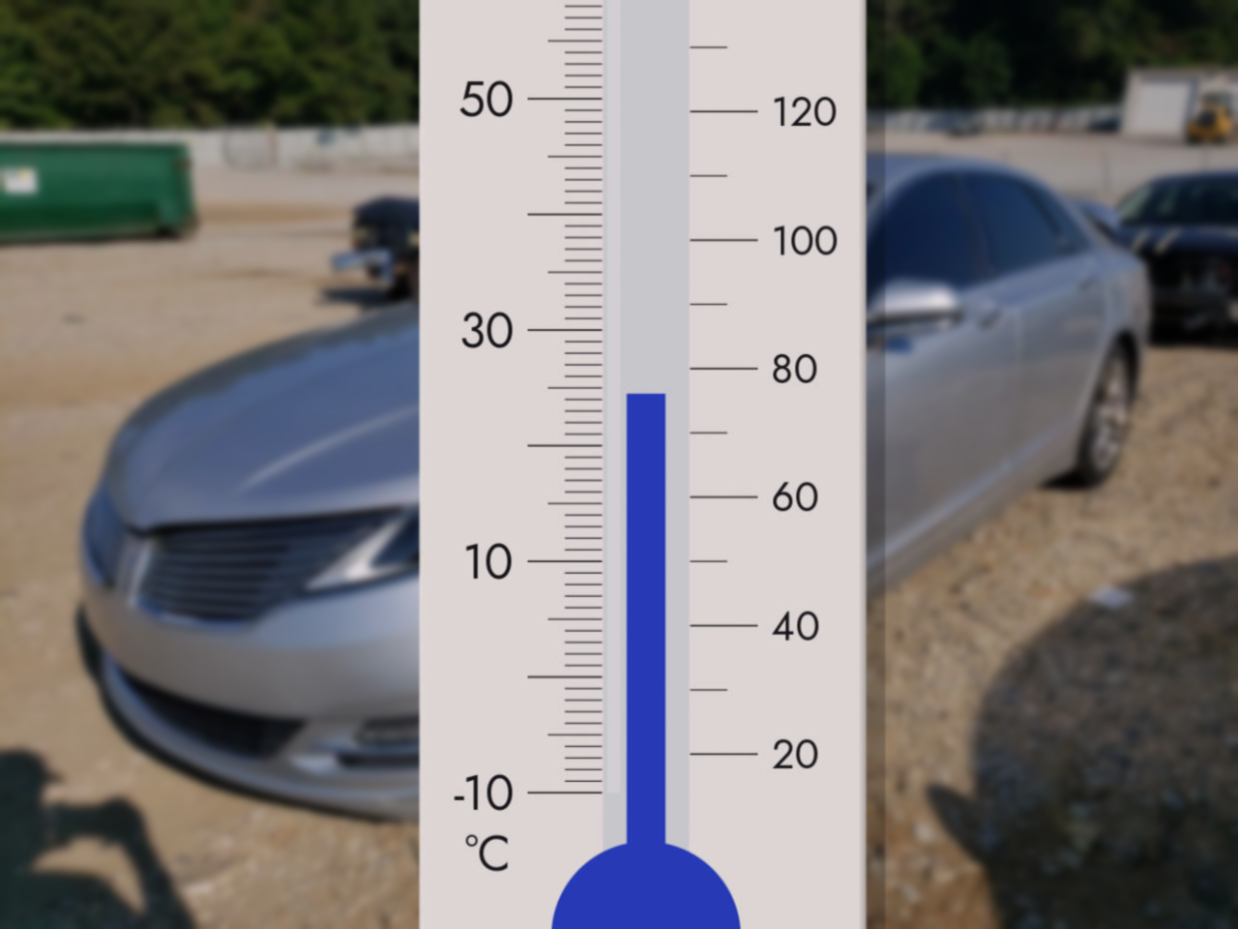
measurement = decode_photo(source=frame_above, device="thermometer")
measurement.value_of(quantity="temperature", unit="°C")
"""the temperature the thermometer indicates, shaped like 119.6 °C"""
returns 24.5 °C
